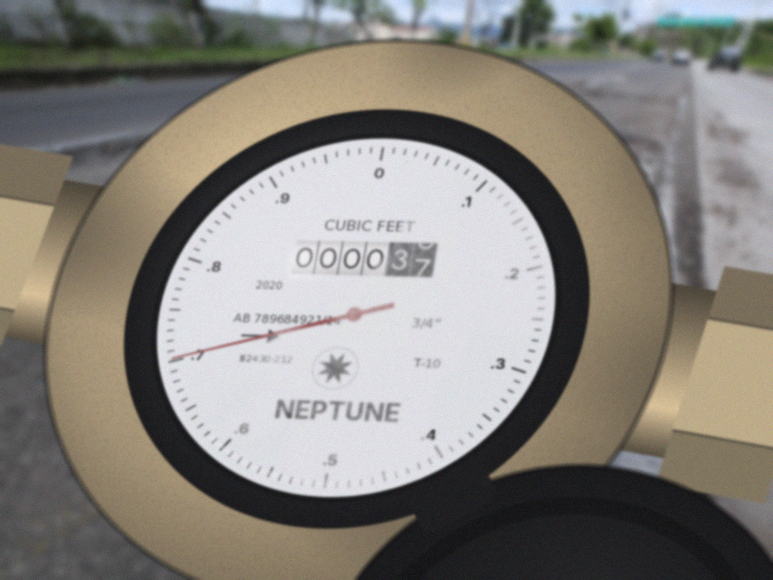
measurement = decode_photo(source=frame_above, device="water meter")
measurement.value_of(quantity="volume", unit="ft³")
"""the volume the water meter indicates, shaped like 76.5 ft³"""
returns 36.70 ft³
